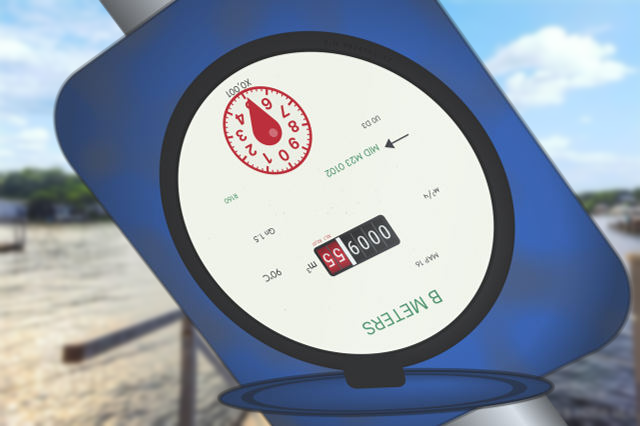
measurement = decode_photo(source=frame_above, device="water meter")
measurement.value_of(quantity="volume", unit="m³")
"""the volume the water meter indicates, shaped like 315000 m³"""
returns 9.555 m³
